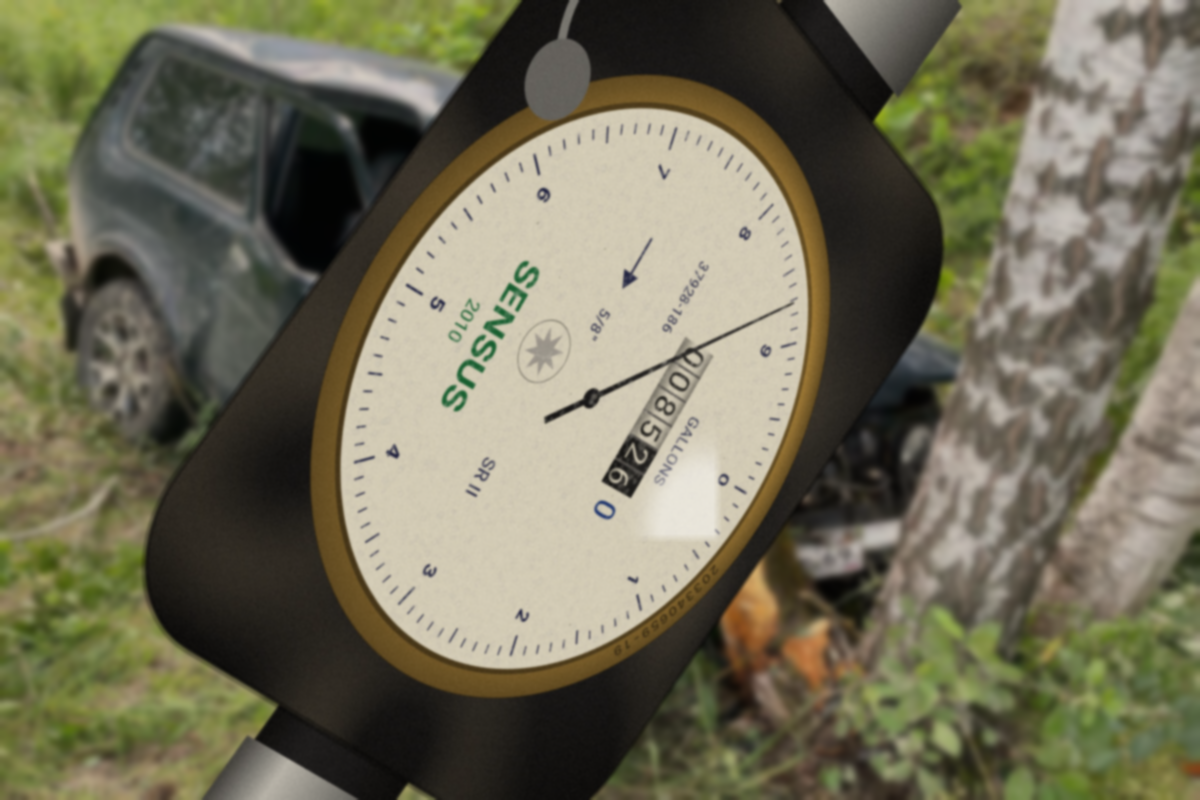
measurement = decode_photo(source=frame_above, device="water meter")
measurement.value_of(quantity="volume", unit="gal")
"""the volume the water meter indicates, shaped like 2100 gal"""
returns 85258.7 gal
